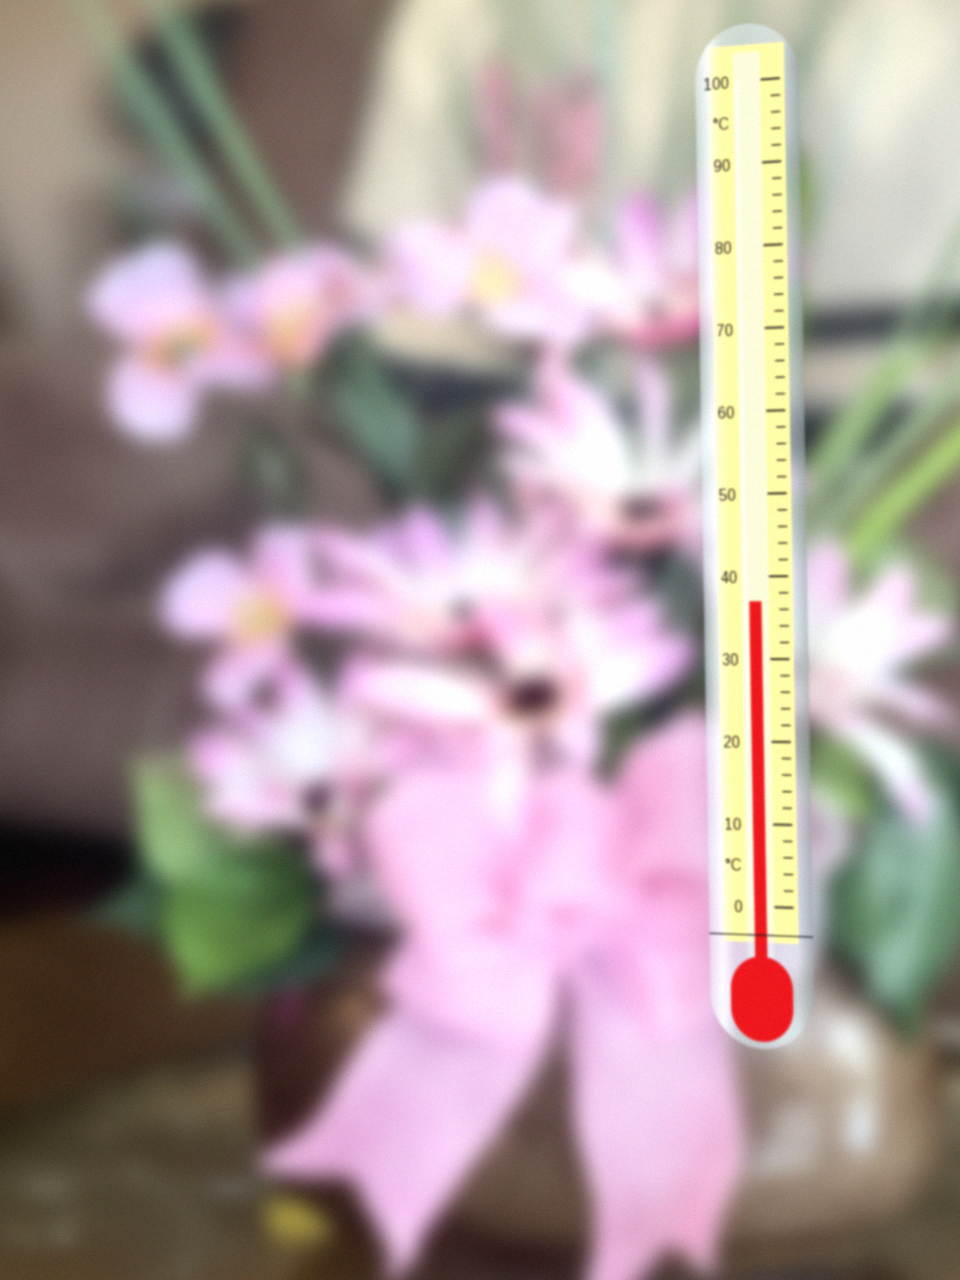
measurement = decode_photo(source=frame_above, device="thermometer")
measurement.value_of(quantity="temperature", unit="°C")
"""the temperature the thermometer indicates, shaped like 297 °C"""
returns 37 °C
